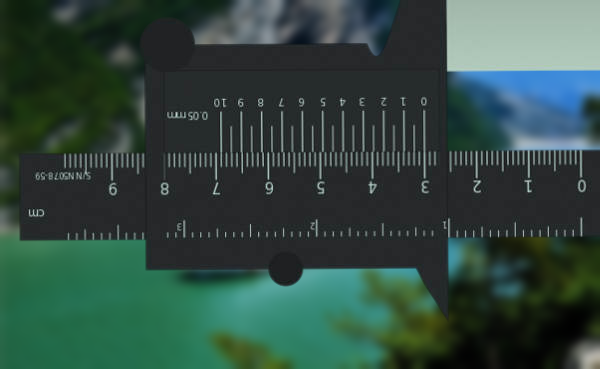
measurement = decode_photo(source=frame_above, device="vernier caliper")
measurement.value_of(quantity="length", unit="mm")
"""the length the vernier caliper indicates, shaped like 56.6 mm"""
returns 30.0 mm
